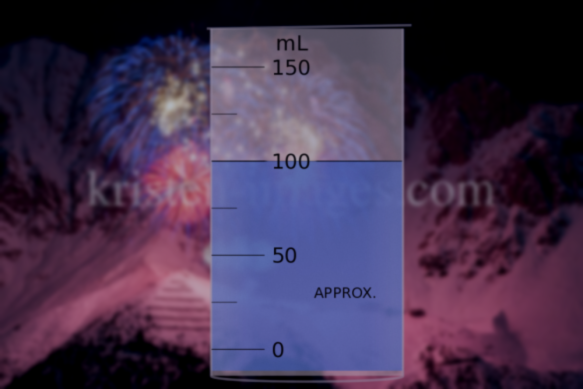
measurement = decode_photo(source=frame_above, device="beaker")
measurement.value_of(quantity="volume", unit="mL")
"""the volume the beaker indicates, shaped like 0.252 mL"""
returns 100 mL
